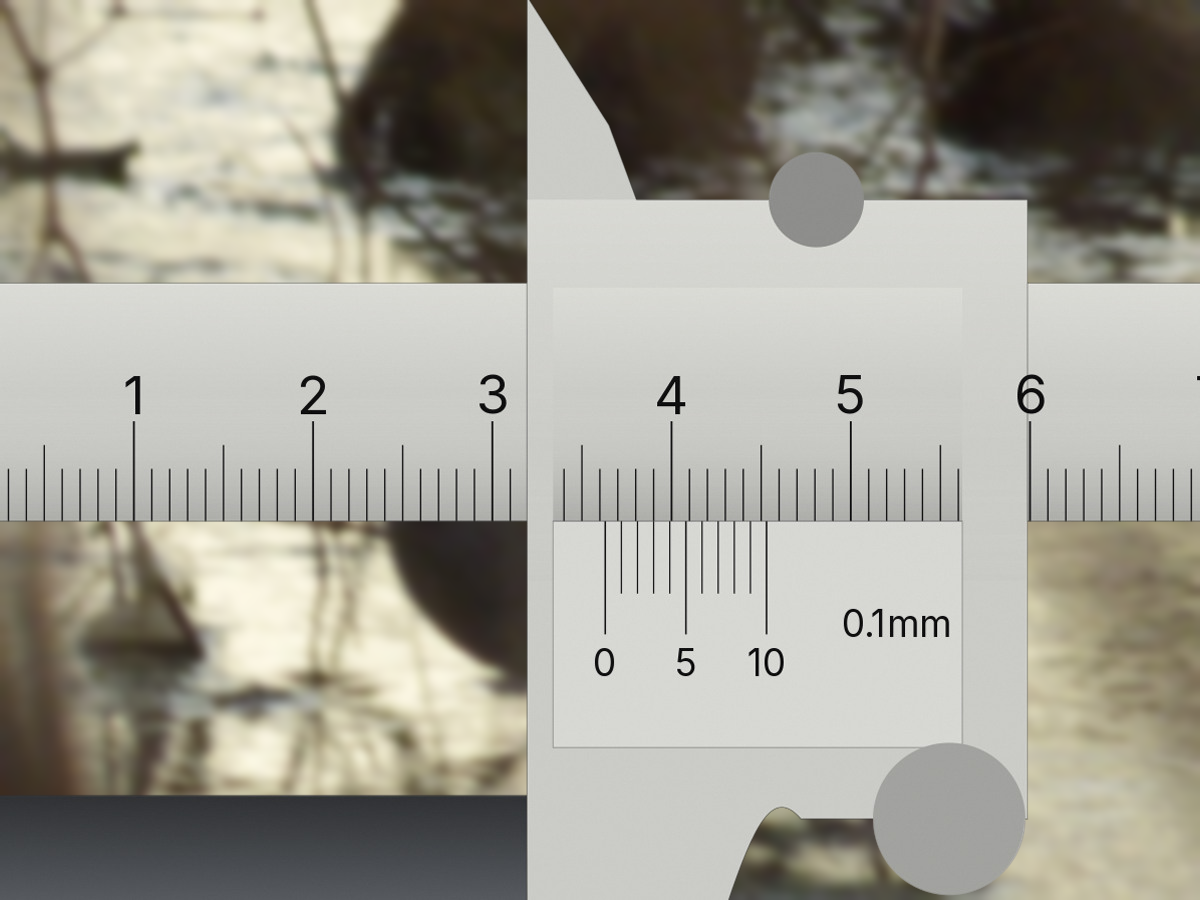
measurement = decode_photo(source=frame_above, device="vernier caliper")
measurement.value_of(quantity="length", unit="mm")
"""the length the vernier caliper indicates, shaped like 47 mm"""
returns 36.3 mm
